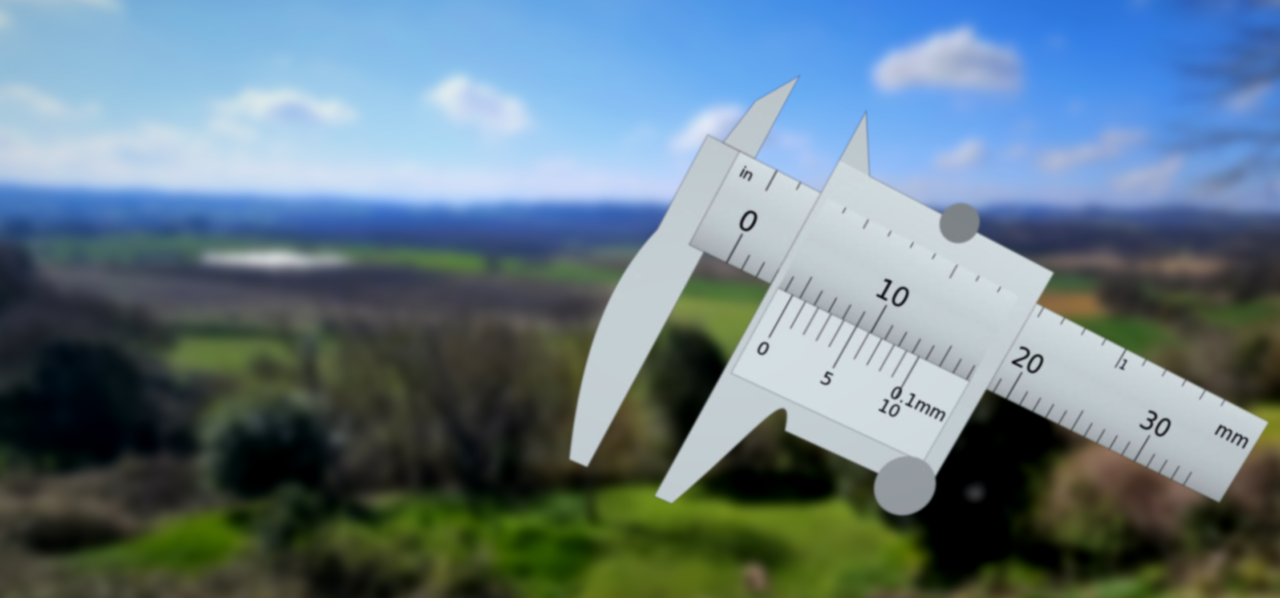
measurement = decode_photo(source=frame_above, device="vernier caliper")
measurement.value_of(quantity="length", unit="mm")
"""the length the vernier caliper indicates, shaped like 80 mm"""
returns 4.5 mm
